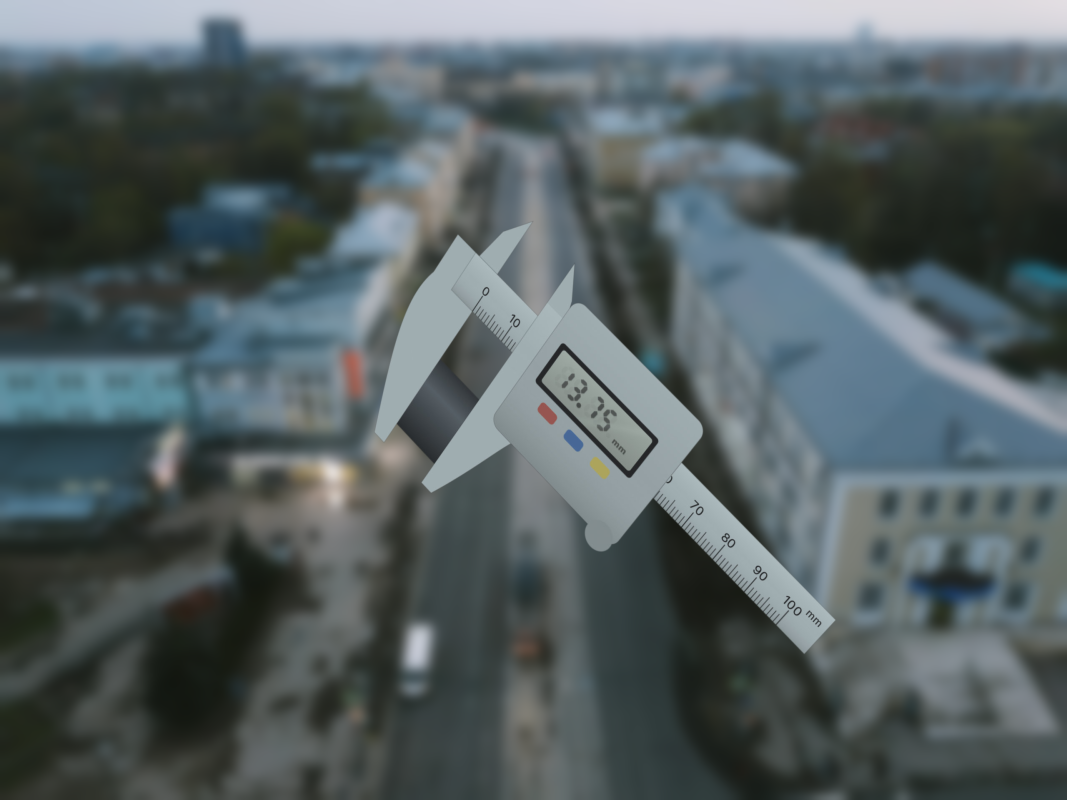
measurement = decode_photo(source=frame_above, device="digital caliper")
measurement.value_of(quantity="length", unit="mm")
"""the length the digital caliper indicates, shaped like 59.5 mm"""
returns 13.75 mm
